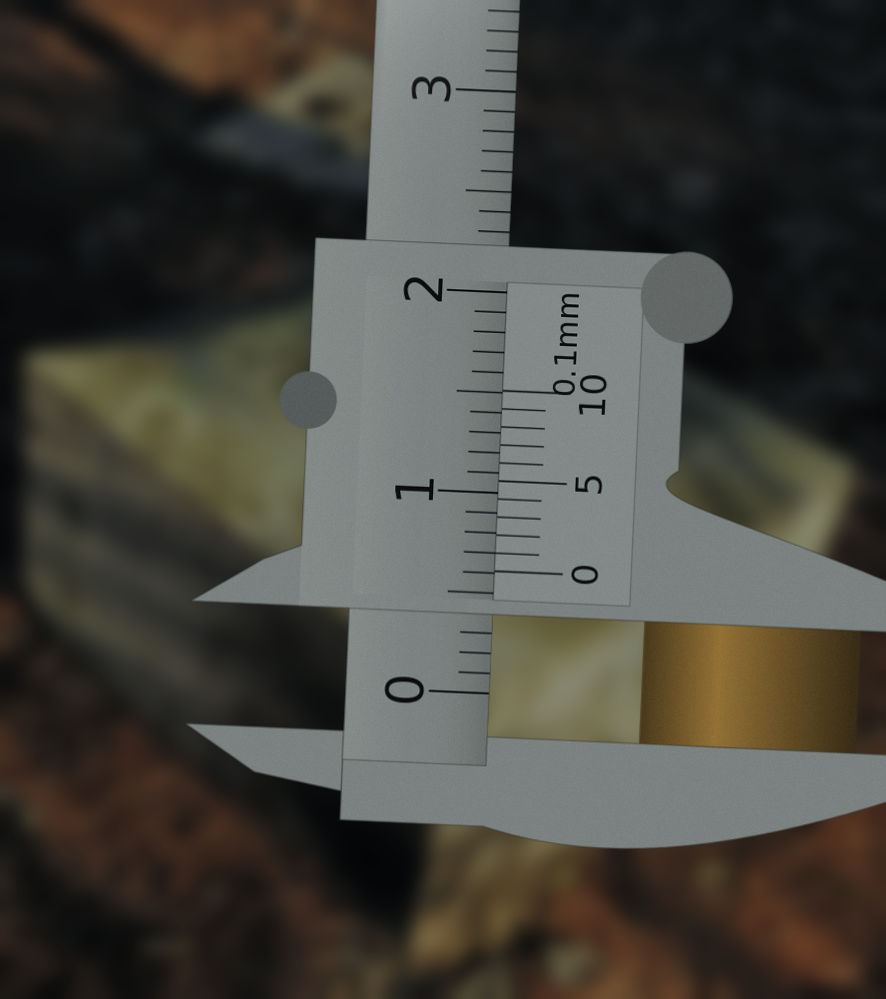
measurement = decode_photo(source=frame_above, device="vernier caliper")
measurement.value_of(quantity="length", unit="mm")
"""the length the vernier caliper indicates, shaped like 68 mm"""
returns 6.1 mm
